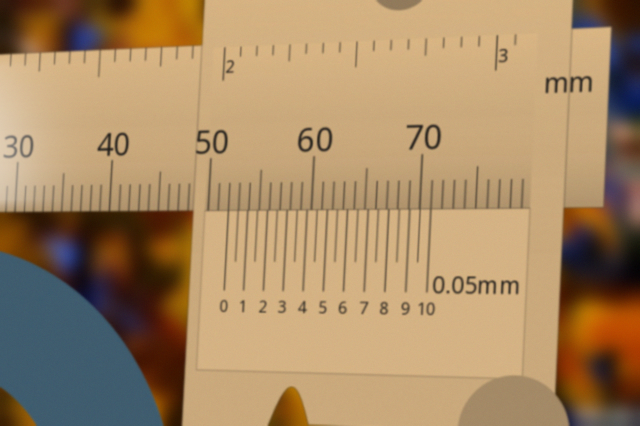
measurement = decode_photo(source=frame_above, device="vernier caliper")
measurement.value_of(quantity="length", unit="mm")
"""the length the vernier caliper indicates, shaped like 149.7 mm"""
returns 52.0 mm
